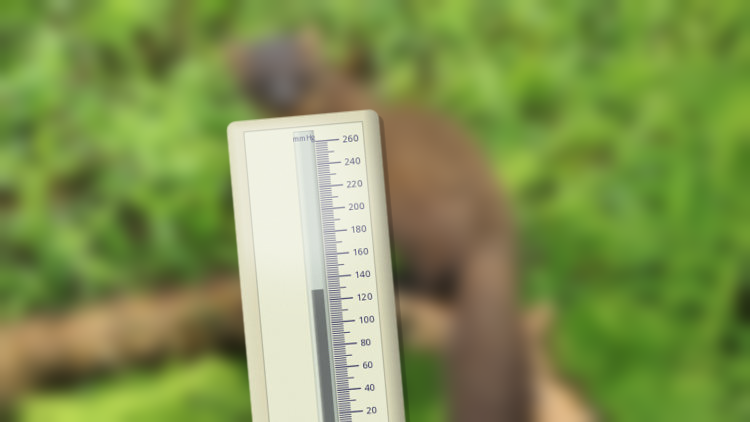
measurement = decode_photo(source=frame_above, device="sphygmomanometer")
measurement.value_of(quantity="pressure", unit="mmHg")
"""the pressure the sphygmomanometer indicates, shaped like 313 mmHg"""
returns 130 mmHg
